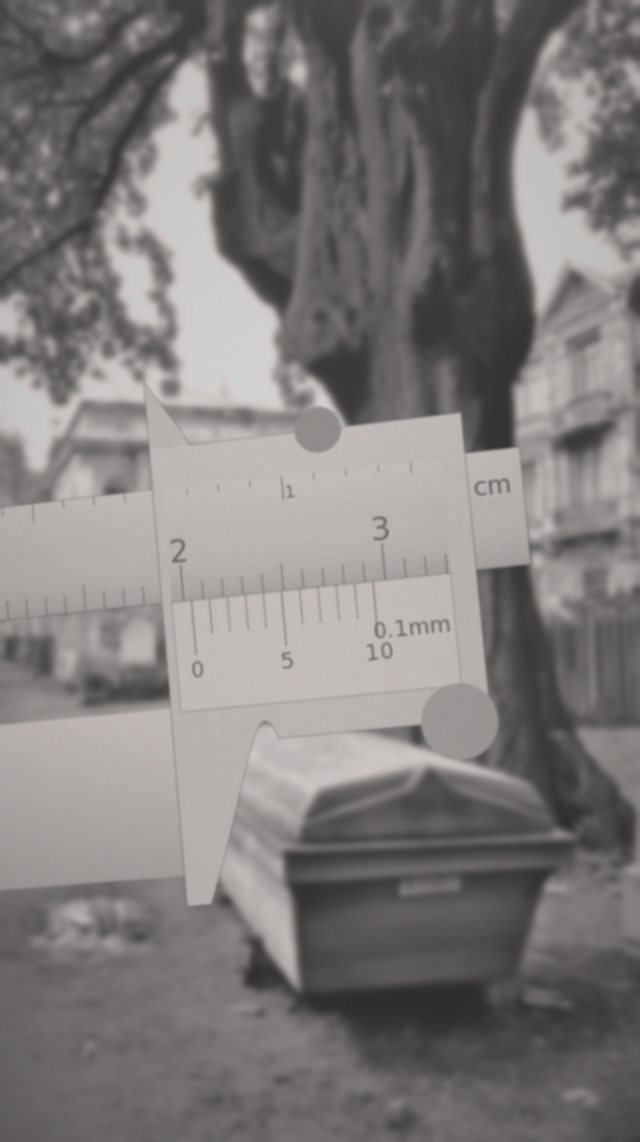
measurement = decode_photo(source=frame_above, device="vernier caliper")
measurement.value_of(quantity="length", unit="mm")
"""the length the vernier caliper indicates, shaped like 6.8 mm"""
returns 20.4 mm
